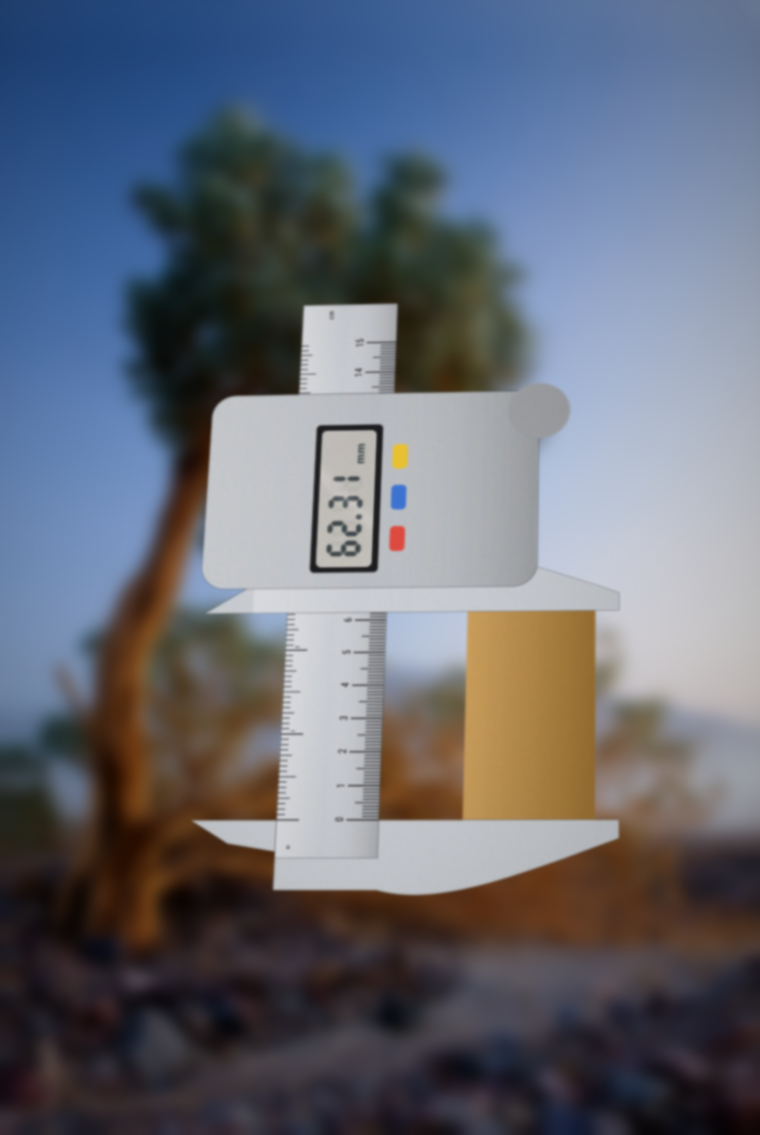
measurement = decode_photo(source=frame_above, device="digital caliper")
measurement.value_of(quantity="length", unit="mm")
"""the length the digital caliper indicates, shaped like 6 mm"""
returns 62.31 mm
